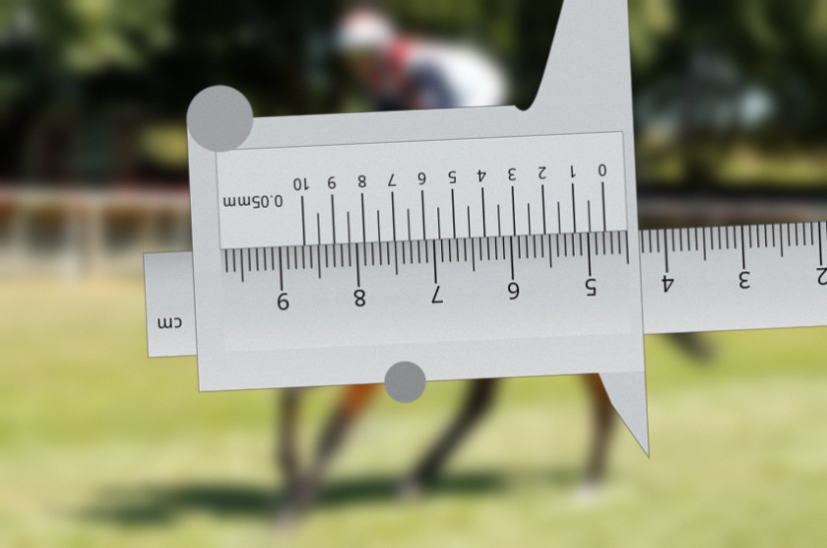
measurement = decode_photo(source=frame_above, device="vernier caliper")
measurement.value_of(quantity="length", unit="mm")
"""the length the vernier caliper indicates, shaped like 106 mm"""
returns 47.8 mm
